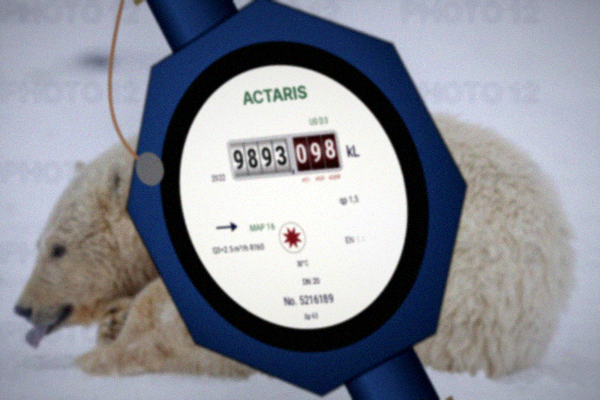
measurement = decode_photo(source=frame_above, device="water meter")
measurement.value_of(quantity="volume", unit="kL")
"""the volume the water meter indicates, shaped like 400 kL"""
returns 9893.098 kL
